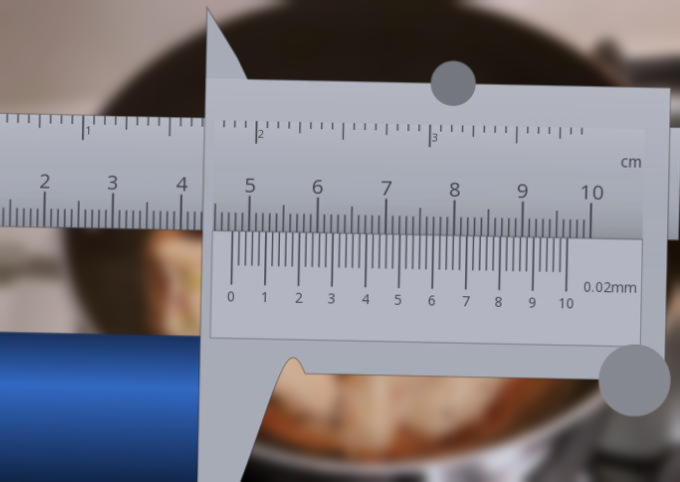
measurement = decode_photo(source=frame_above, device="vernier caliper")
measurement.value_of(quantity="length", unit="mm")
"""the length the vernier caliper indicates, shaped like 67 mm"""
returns 47.6 mm
